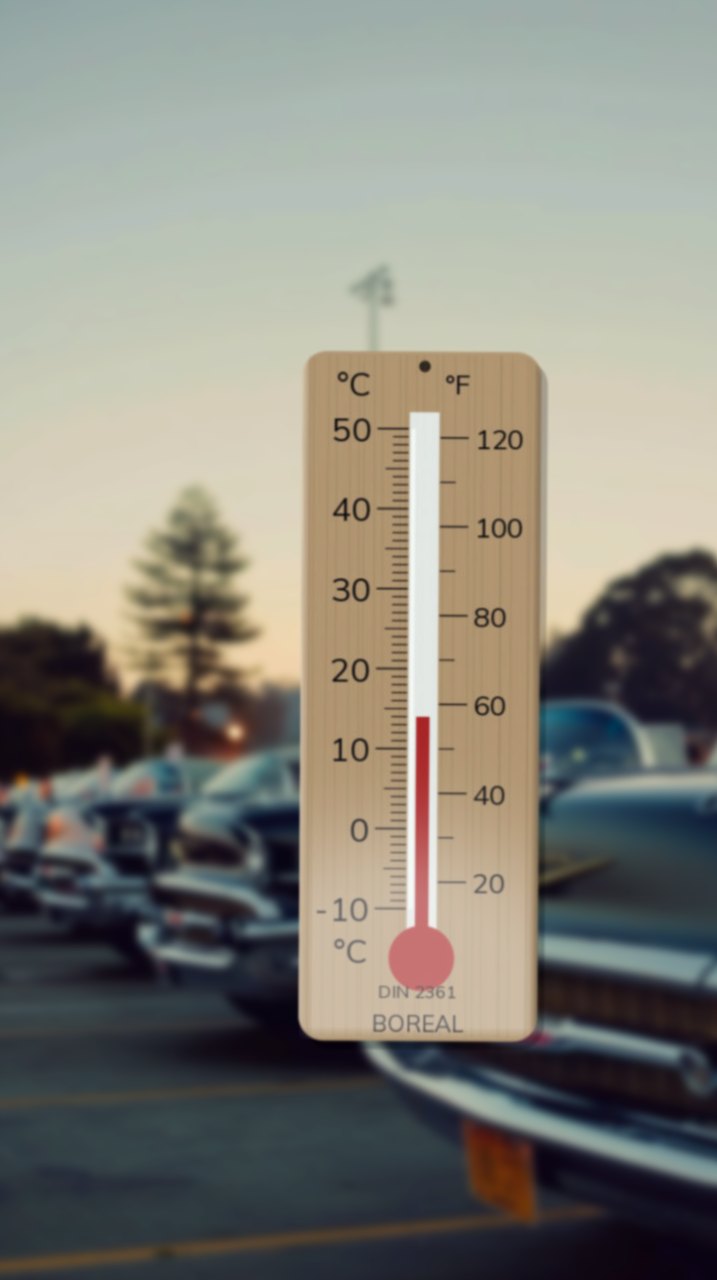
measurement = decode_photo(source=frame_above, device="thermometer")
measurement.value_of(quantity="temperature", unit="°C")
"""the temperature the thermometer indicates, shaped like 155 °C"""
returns 14 °C
